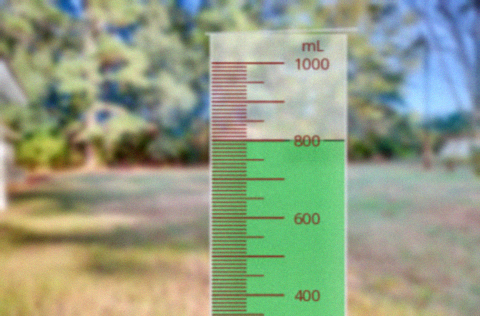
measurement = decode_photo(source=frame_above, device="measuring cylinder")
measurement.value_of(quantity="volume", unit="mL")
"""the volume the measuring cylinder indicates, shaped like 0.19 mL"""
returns 800 mL
